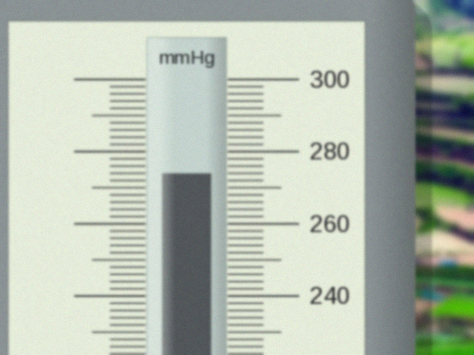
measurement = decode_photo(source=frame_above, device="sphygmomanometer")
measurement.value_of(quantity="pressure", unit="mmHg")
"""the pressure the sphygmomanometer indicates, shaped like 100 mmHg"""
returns 274 mmHg
